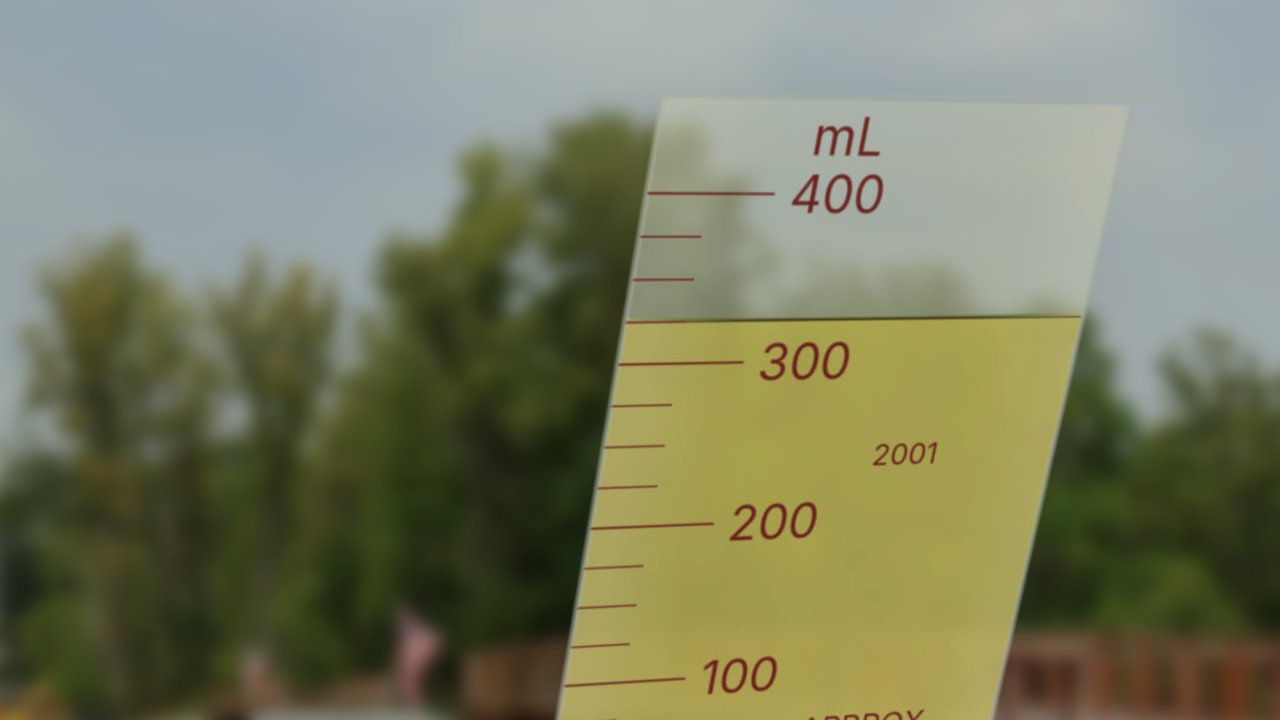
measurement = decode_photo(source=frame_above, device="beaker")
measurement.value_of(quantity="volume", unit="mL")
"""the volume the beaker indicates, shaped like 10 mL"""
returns 325 mL
